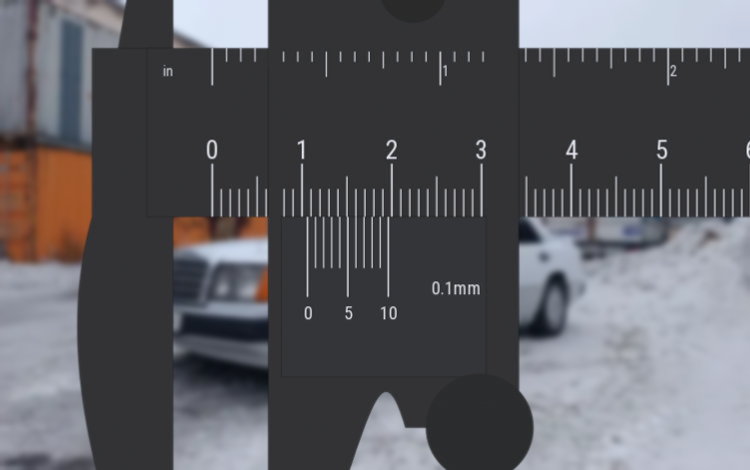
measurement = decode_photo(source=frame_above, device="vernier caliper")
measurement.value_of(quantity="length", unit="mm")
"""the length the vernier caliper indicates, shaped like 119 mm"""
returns 10.6 mm
